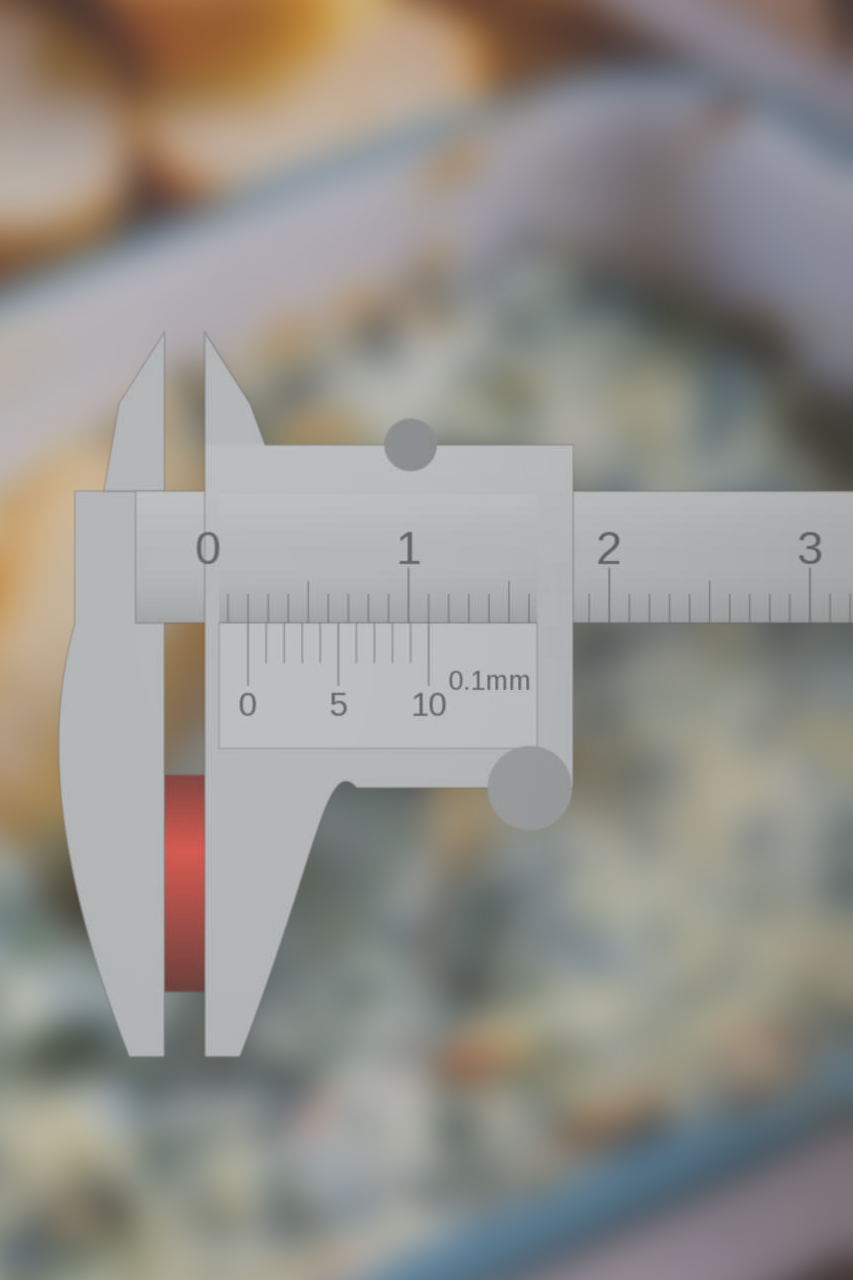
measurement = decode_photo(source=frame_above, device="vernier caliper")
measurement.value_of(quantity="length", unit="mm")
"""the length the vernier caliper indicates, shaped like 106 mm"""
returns 2.0 mm
